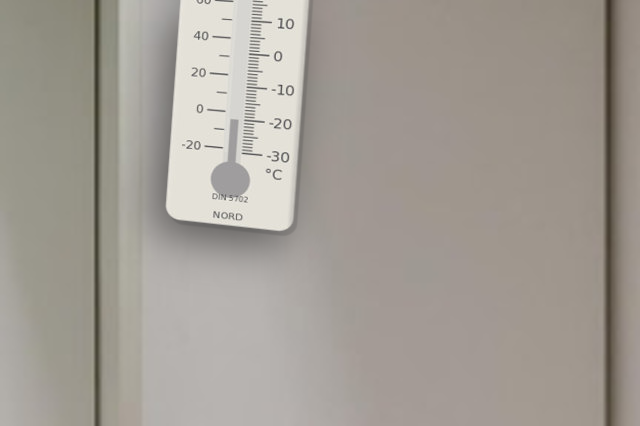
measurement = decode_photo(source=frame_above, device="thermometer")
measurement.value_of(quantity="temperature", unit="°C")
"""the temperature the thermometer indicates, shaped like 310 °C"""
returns -20 °C
